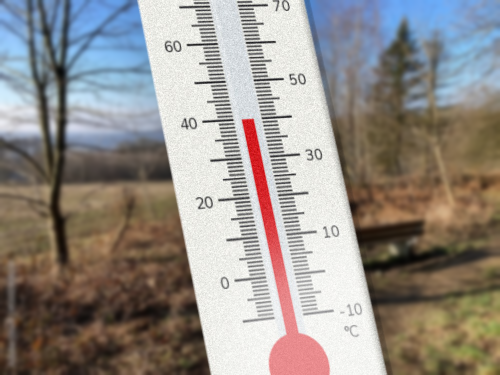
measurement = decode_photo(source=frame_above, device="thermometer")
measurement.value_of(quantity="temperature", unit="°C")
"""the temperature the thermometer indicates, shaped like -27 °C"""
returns 40 °C
